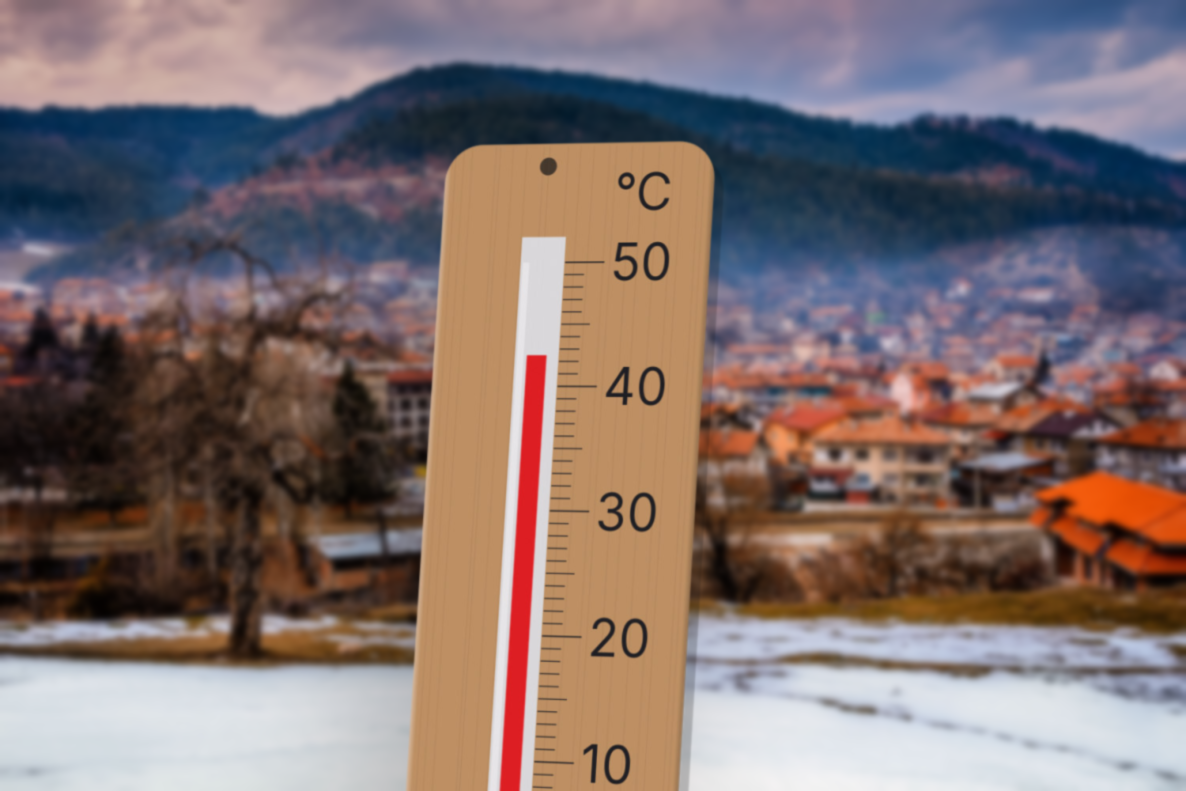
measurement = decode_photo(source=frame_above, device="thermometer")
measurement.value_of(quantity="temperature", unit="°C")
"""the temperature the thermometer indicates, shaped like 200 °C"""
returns 42.5 °C
